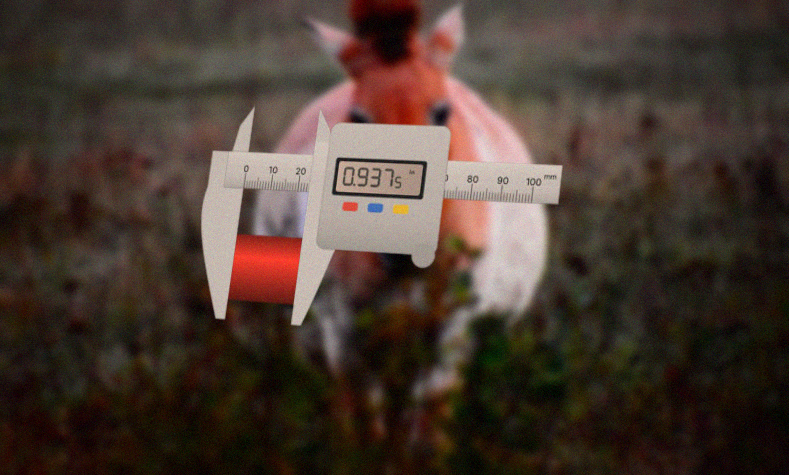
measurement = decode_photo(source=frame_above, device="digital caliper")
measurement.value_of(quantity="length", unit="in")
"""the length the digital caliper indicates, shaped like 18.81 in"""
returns 0.9375 in
